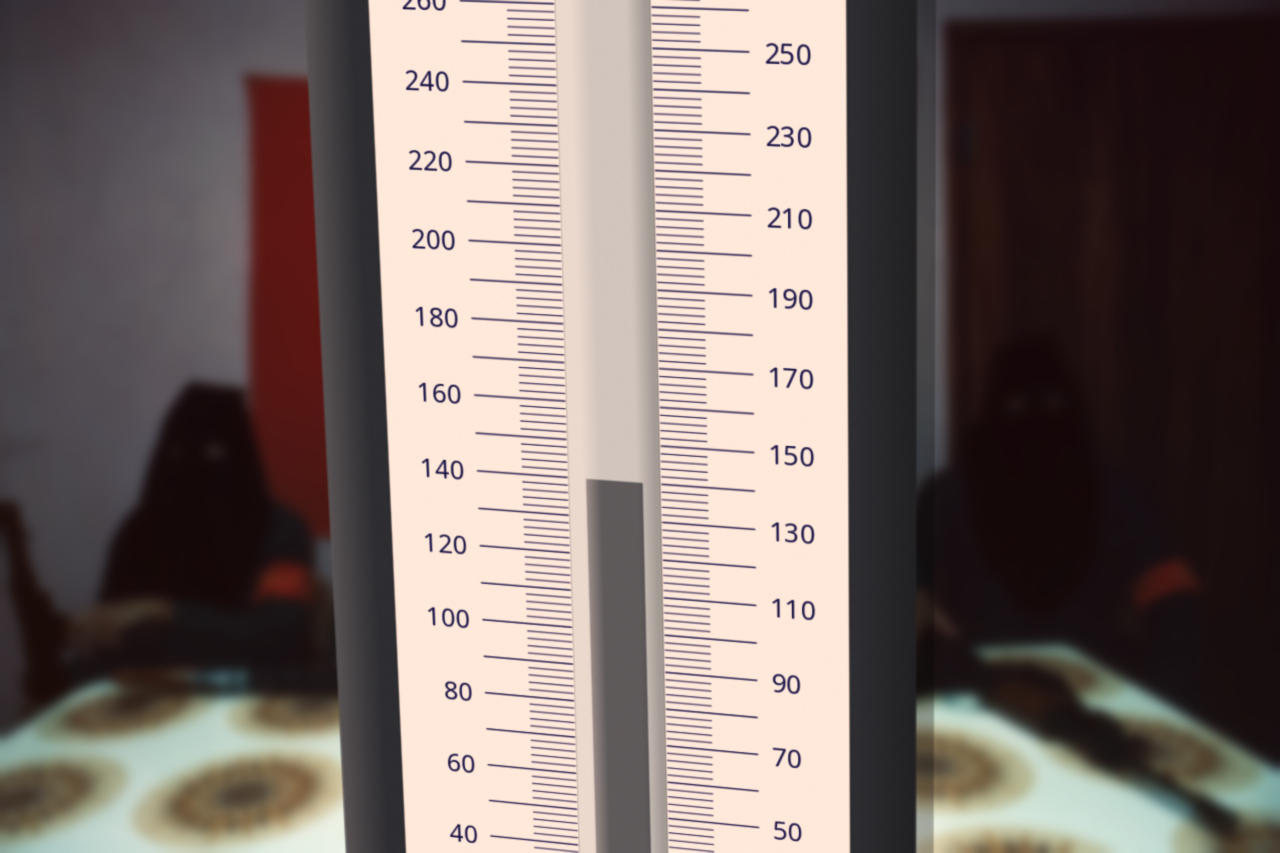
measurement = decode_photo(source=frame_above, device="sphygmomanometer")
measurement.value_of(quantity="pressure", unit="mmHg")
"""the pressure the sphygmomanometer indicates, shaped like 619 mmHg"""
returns 140 mmHg
